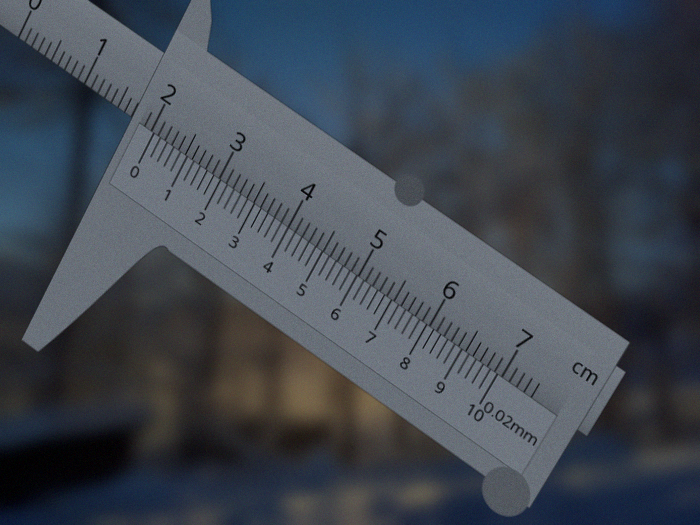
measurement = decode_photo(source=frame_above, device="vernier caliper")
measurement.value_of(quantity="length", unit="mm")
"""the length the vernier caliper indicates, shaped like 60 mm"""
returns 20.4 mm
